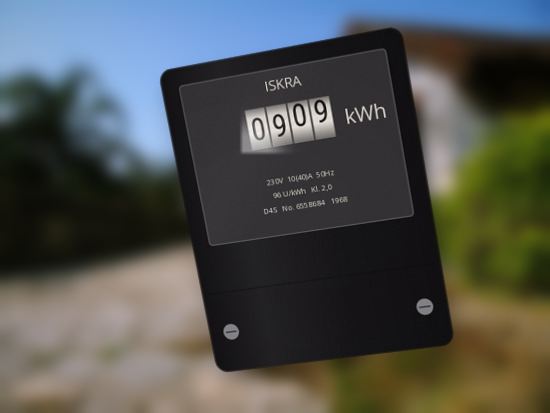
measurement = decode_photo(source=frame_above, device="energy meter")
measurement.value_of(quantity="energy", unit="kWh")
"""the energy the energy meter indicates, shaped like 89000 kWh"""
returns 909 kWh
